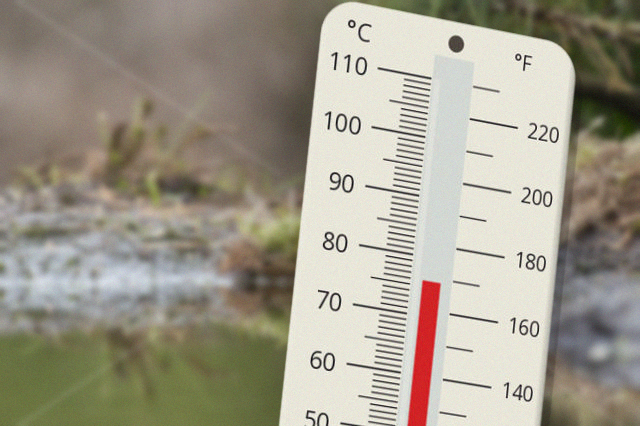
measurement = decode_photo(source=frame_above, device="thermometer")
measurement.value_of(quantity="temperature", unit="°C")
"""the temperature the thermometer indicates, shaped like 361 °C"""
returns 76 °C
